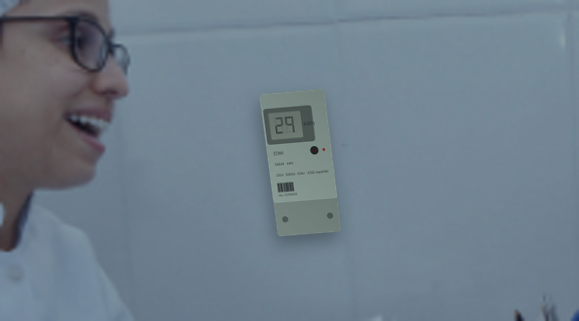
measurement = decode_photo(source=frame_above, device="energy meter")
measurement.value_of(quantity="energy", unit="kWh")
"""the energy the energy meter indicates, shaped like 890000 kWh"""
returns 29 kWh
